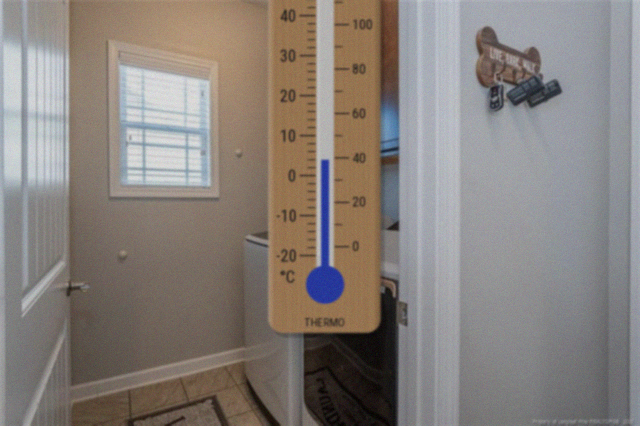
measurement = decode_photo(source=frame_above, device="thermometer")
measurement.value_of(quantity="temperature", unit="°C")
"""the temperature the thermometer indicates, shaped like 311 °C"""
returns 4 °C
